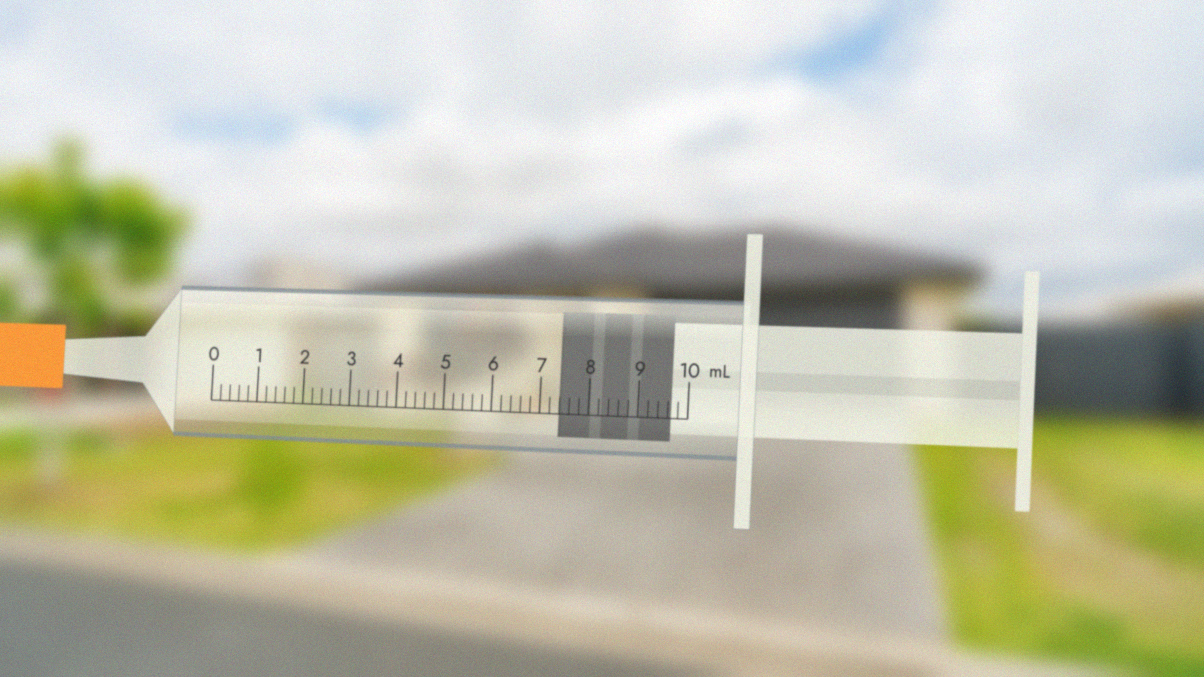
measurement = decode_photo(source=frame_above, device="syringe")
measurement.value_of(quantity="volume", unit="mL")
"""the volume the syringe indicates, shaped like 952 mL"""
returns 7.4 mL
